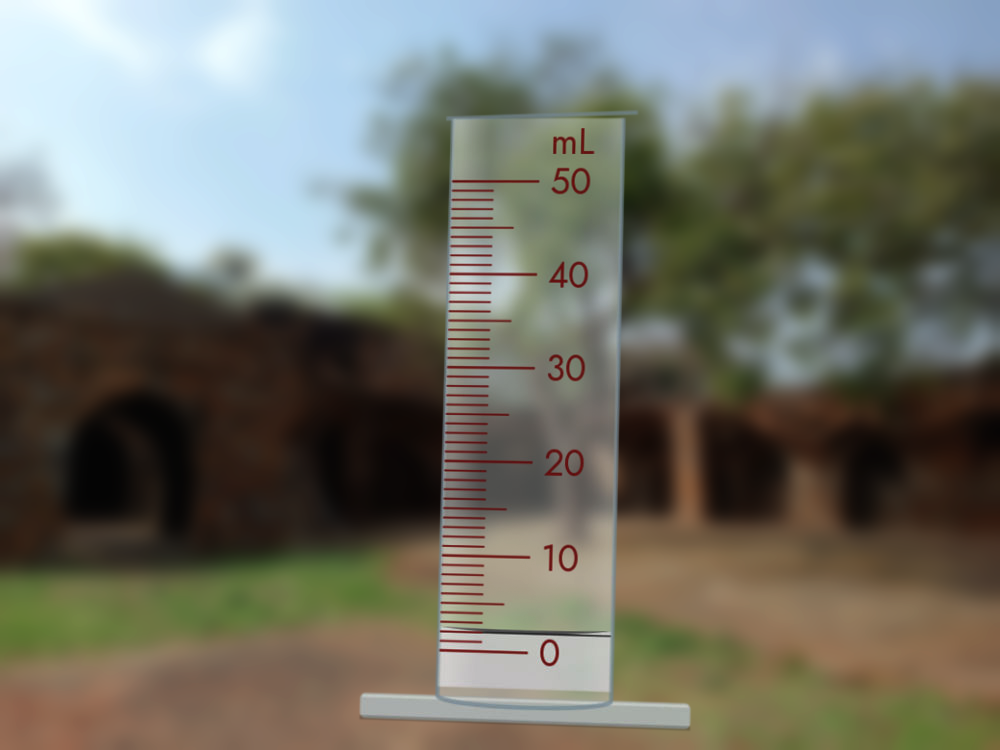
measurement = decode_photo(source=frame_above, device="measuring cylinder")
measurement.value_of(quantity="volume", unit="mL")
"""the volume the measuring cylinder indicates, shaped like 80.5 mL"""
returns 2 mL
